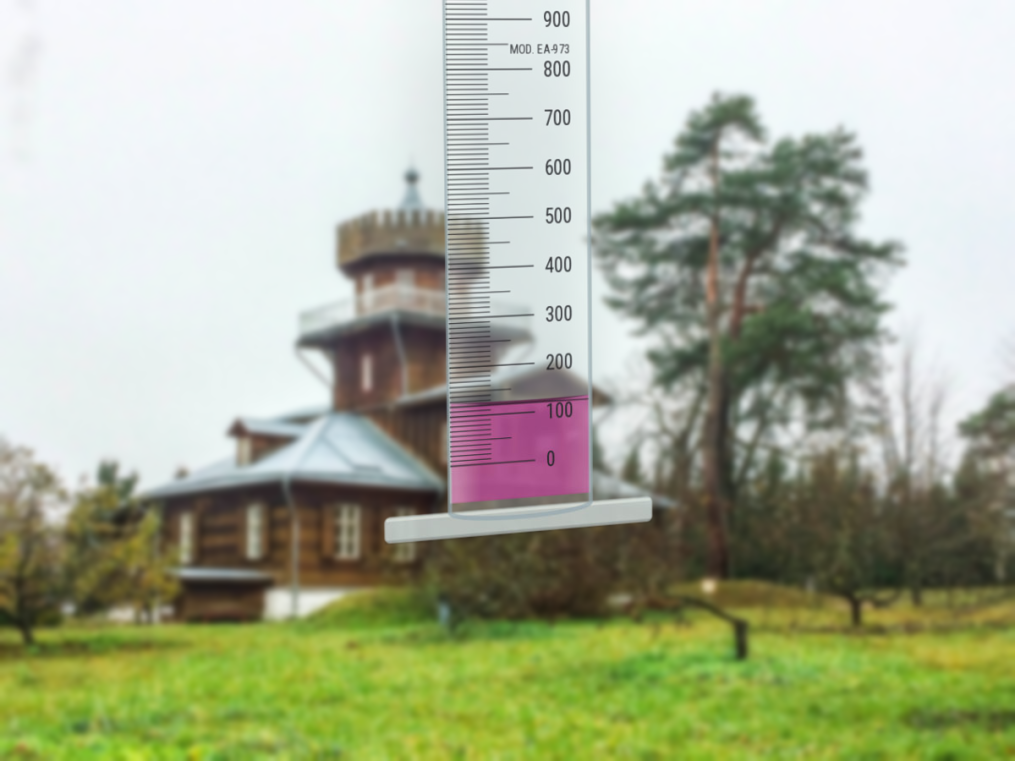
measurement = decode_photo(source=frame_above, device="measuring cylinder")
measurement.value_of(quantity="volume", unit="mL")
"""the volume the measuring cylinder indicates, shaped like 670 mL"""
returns 120 mL
